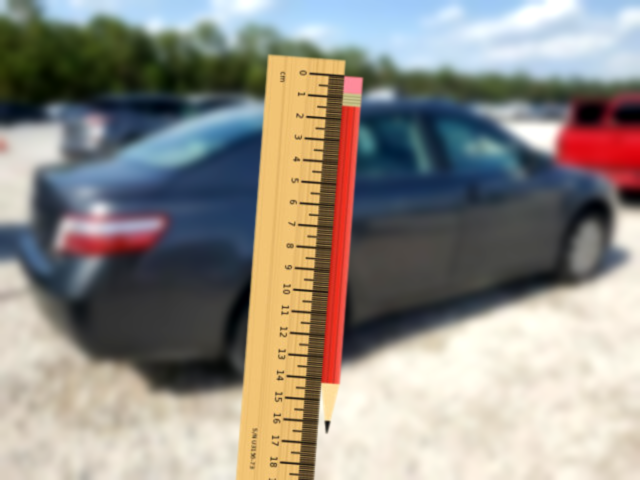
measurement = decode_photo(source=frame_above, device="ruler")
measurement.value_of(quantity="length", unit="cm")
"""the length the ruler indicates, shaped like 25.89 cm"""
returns 16.5 cm
